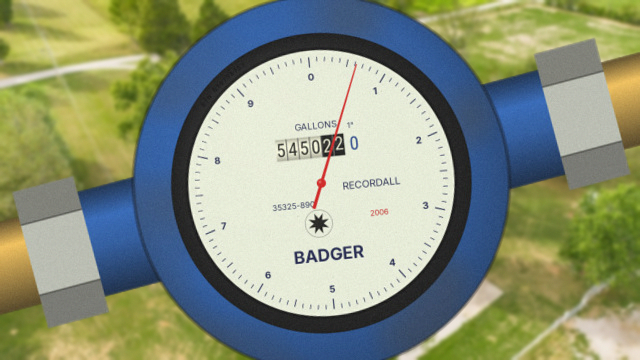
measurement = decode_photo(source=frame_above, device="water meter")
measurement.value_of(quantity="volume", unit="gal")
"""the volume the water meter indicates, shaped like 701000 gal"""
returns 5450220.6 gal
